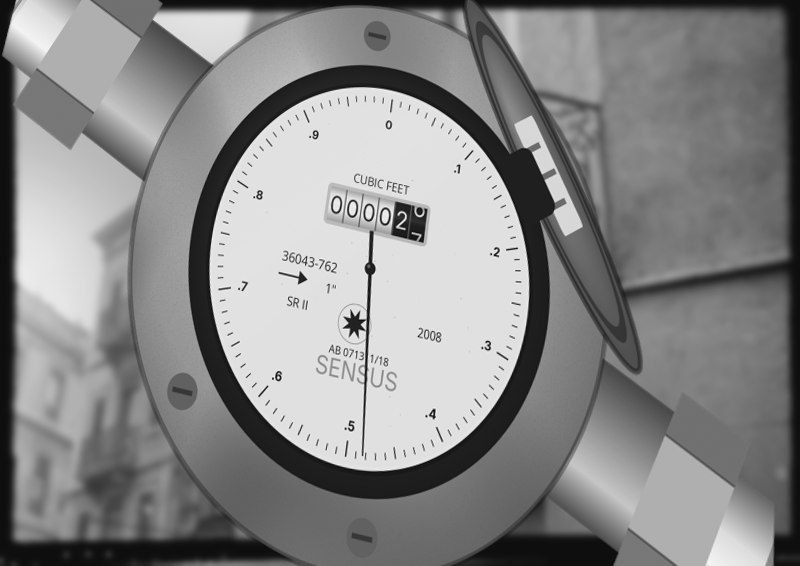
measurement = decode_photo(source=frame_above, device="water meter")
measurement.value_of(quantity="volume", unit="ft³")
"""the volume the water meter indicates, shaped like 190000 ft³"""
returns 26.48 ft³
